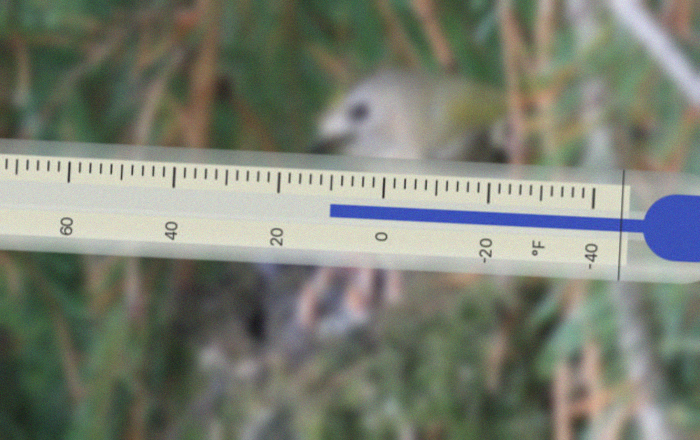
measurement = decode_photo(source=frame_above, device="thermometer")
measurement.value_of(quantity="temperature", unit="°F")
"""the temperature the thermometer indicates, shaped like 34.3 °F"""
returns 10 °F
